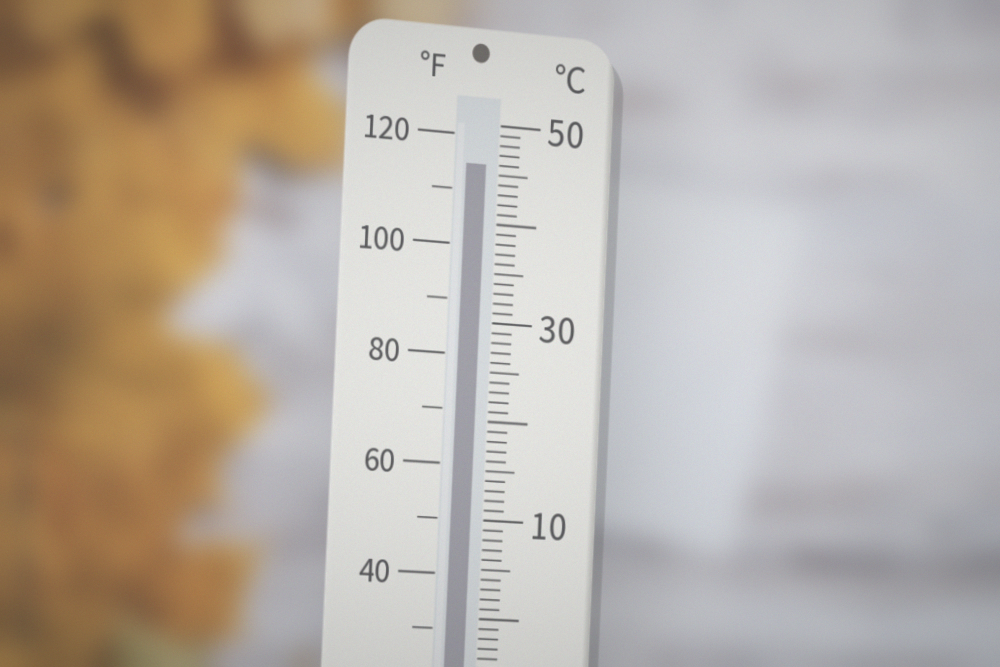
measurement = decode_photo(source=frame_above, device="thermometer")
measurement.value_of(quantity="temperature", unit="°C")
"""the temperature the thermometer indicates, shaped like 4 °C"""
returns 46 °C
